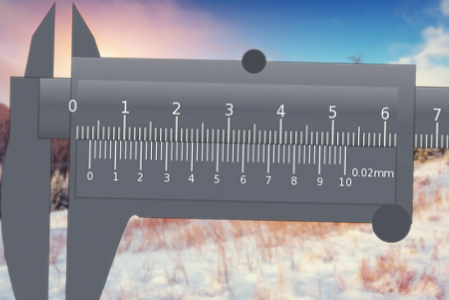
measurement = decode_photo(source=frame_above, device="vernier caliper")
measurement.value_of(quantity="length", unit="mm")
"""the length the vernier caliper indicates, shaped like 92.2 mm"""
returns 3.5 mm
